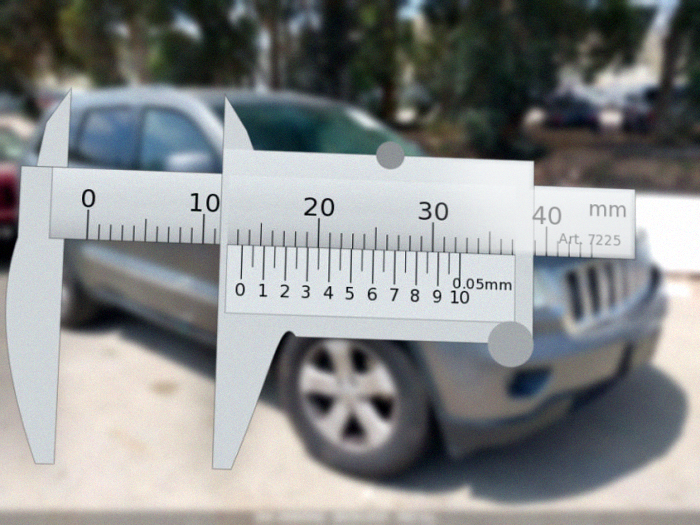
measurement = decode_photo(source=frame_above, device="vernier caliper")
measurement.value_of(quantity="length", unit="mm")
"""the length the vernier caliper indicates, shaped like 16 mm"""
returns 13.4 mm
